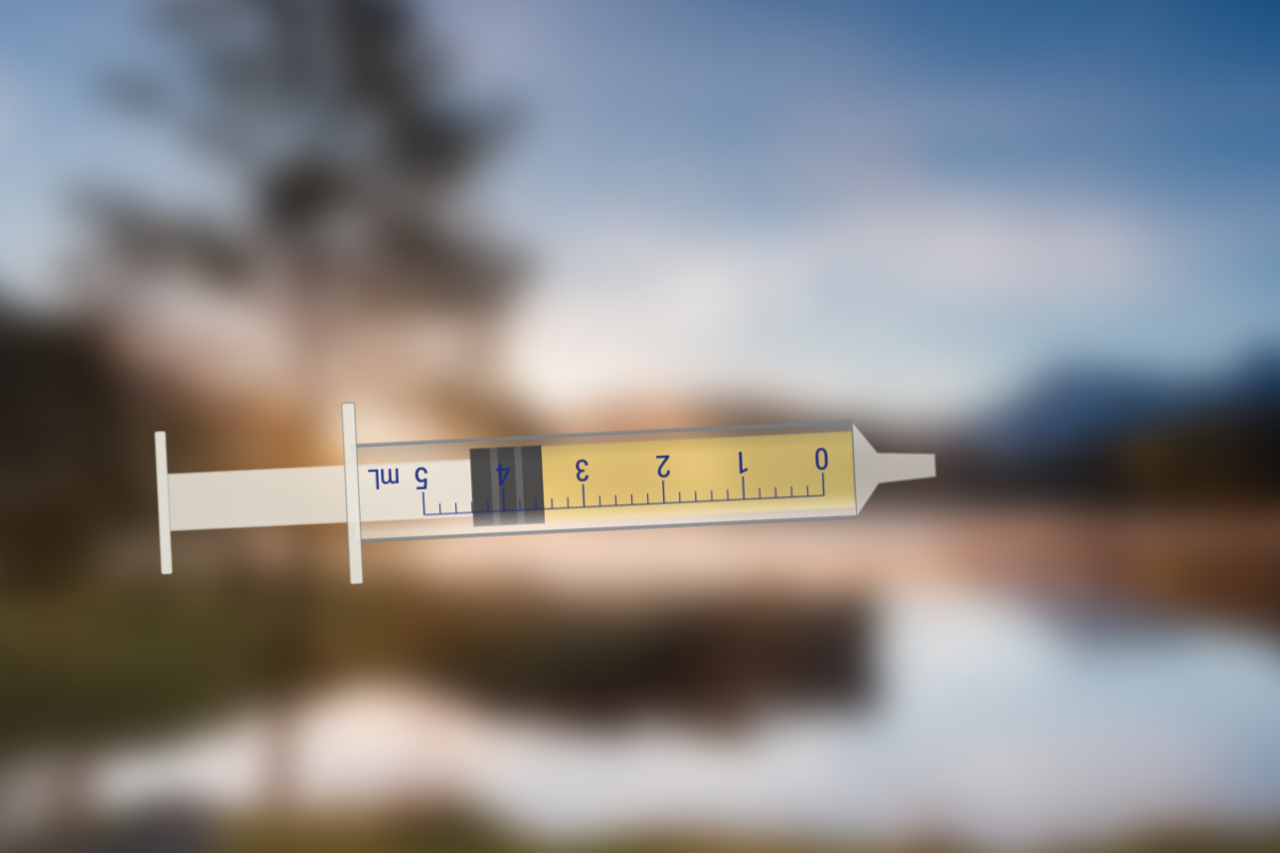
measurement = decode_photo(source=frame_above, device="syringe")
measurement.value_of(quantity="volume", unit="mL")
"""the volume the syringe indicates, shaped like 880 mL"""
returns 3.5 mL
